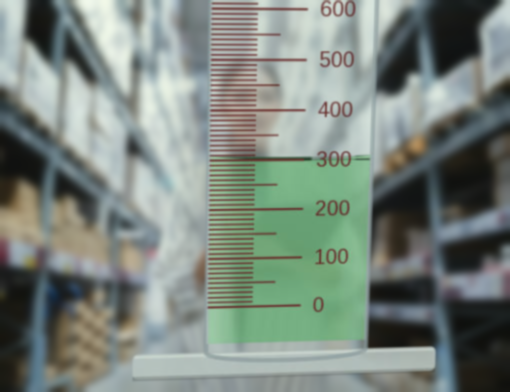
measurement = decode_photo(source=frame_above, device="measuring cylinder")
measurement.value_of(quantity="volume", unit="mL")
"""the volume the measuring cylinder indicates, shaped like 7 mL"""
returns 300 mL
